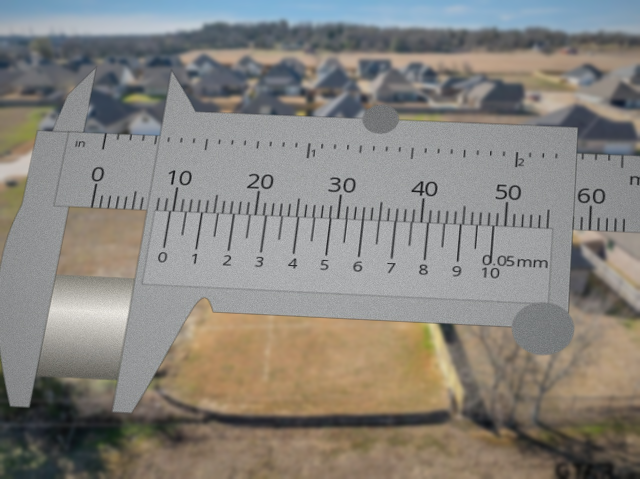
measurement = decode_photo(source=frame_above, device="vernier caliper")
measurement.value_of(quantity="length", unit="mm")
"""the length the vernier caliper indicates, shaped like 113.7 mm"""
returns 9.6 mm
